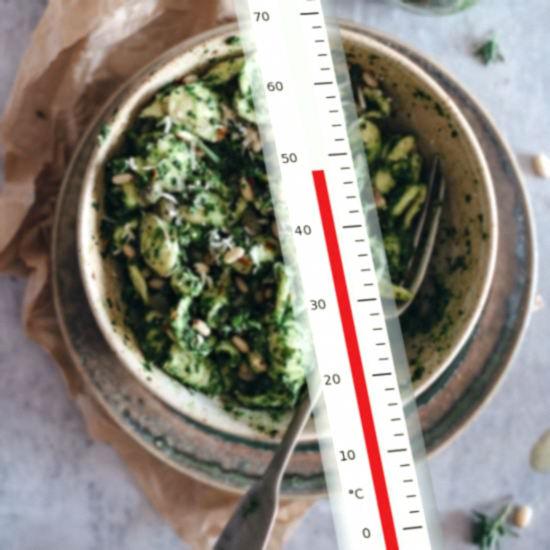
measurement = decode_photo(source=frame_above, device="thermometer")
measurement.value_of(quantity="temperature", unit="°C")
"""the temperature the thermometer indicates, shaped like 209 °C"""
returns 48 °C
